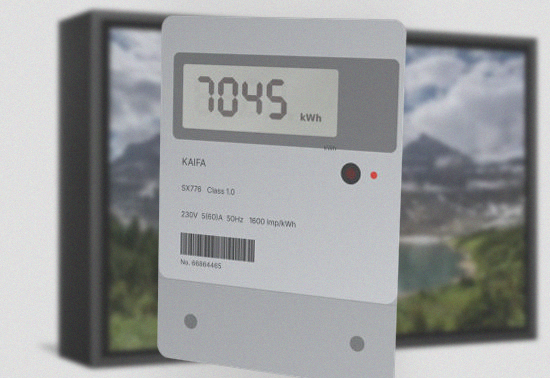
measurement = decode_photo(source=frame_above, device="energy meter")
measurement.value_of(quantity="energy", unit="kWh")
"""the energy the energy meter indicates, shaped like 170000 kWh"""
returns 7045 kWh
